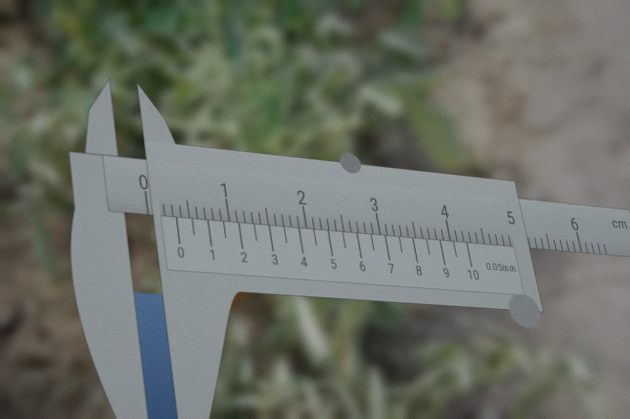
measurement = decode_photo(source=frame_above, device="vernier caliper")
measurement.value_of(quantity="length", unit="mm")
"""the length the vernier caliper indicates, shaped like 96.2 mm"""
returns 3.4 mm
